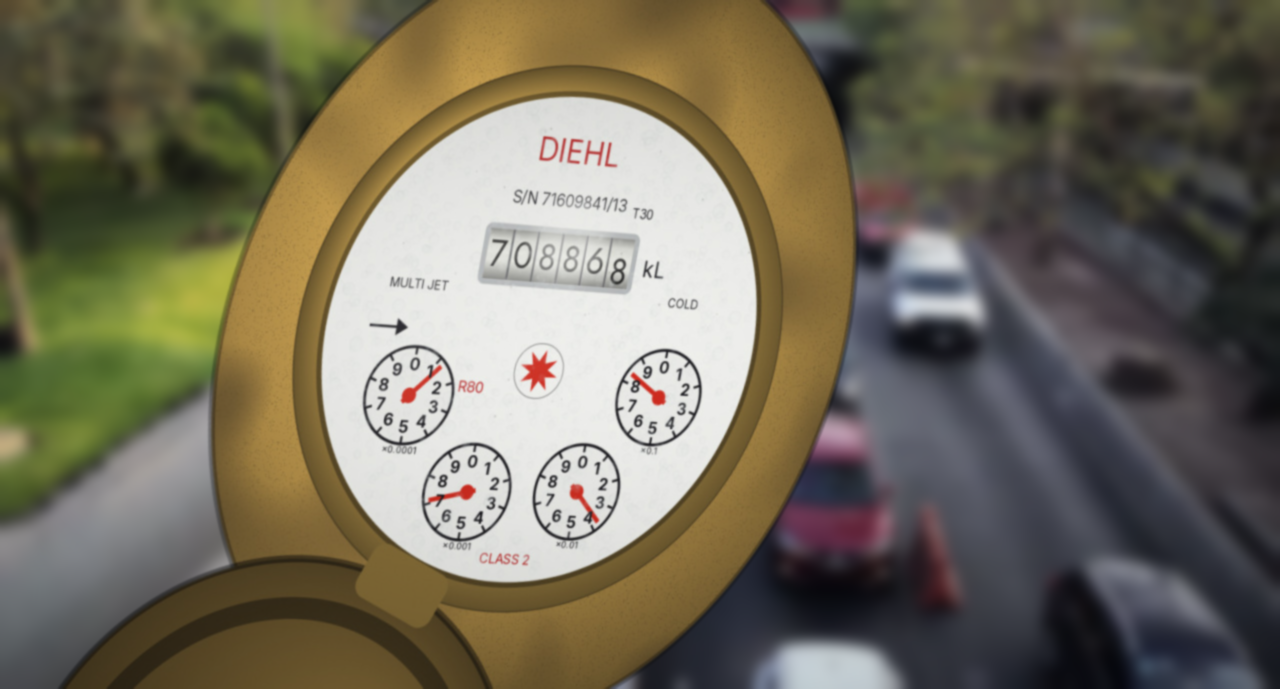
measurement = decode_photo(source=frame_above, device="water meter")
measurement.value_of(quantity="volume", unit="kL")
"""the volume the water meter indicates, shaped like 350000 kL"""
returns 708867.8371 kL
